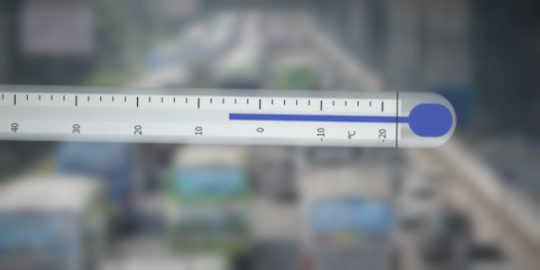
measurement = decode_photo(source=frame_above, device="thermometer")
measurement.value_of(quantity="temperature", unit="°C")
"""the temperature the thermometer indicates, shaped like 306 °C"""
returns 5 °C
